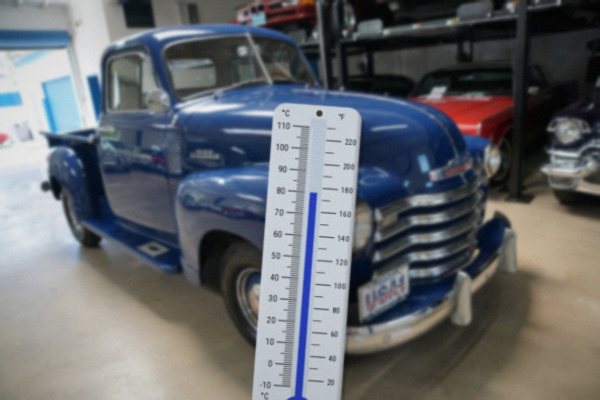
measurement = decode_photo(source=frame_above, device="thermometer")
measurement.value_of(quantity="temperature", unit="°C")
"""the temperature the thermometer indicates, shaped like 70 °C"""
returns 80 °C
